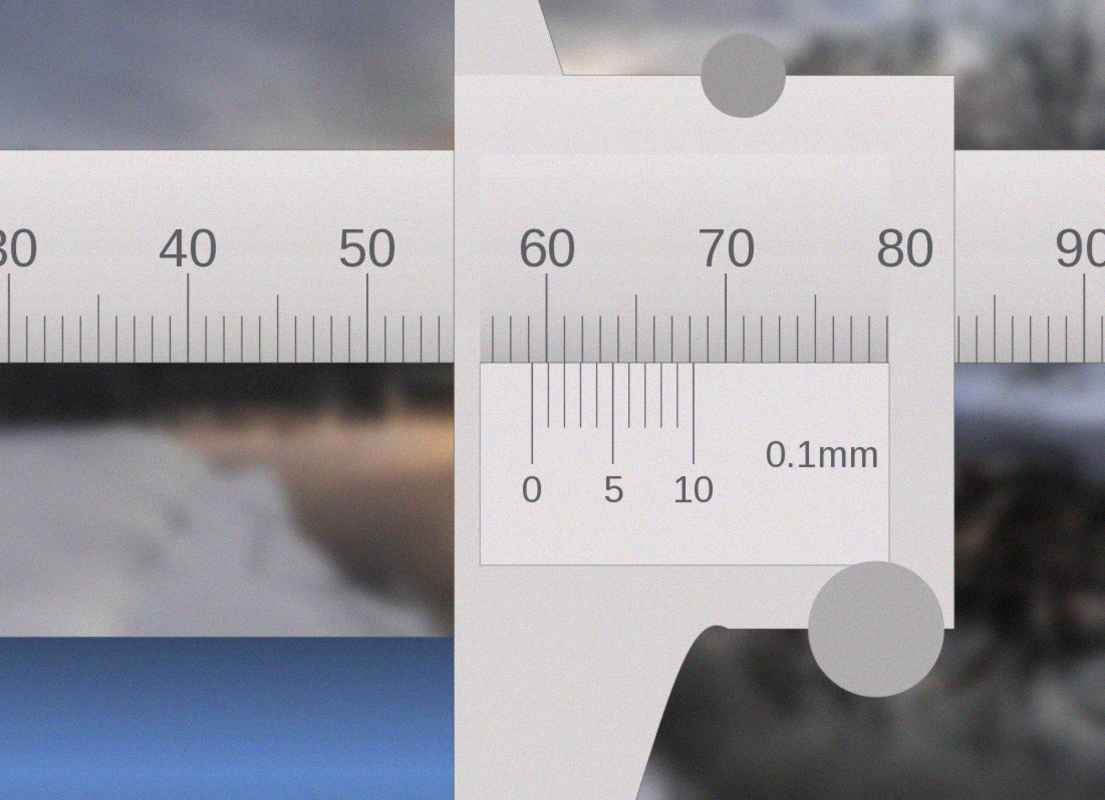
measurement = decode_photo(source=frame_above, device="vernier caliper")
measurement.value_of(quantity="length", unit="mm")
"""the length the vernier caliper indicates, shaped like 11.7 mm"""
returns 59.2 mm
